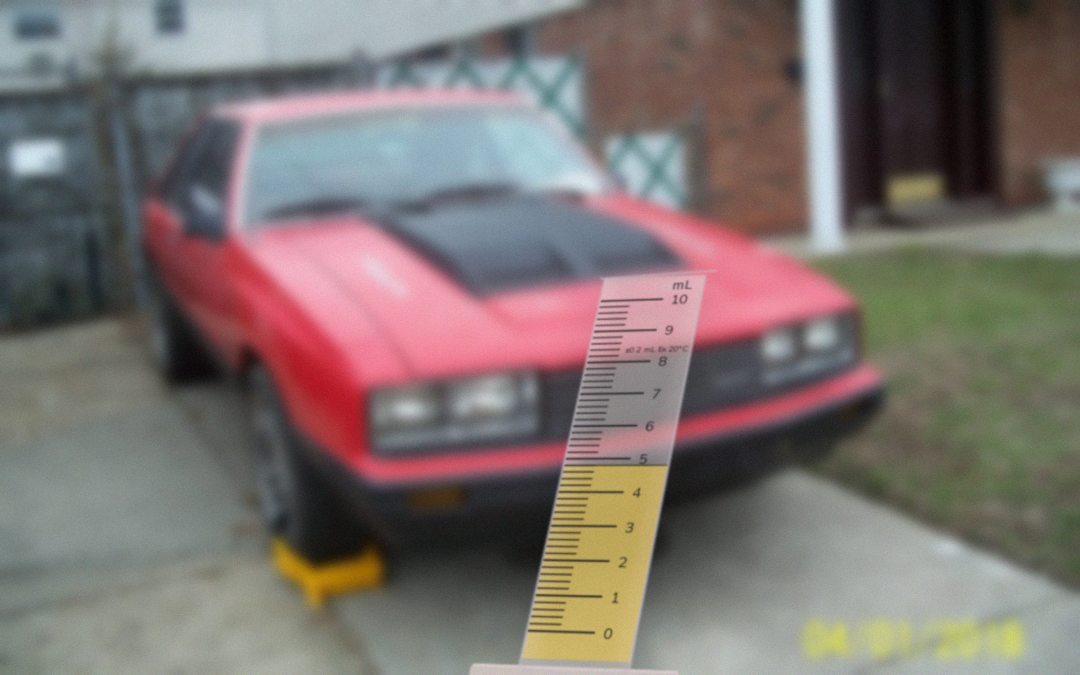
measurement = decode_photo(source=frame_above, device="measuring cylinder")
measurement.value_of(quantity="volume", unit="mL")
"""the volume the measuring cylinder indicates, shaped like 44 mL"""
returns 4.8 mL
